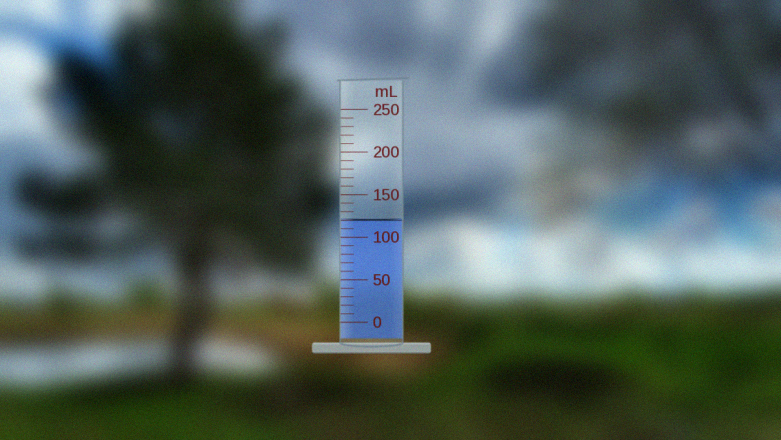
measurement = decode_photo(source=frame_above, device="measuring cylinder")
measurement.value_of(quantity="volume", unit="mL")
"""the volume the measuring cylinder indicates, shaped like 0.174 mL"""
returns 120 mL
